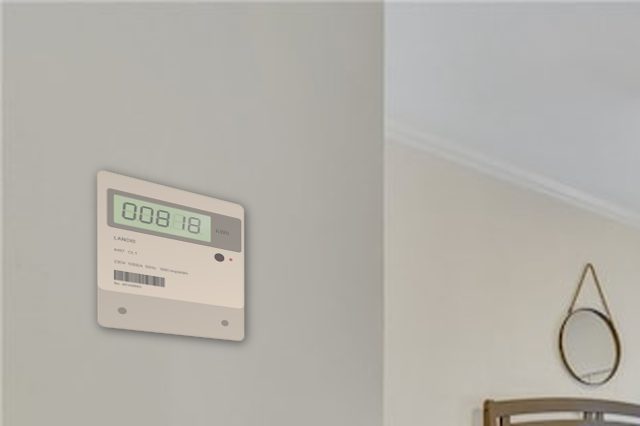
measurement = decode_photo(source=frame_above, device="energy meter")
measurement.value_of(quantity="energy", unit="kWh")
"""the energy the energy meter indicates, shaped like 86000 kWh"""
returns 818 kWh
